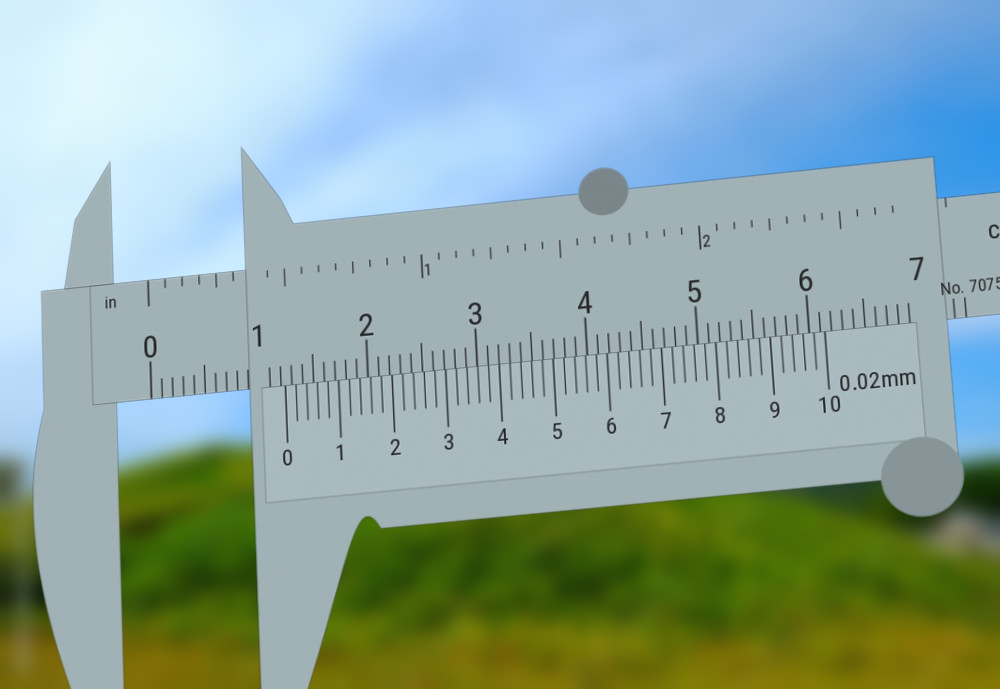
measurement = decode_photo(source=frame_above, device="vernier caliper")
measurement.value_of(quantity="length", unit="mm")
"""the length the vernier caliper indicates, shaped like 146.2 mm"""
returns 12.4 mm
